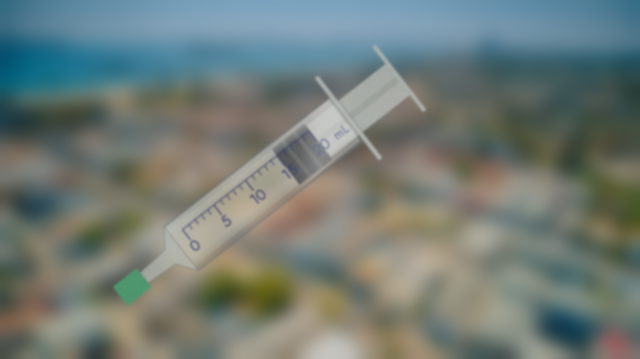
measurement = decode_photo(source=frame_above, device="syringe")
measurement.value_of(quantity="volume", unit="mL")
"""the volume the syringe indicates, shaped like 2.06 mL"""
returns 15 mL
